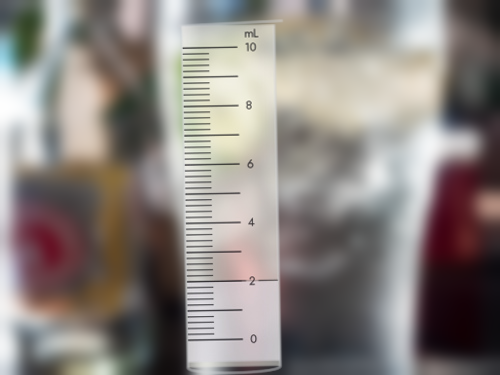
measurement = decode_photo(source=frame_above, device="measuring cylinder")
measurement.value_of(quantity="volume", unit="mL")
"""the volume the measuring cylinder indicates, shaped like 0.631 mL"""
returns 2 mL
